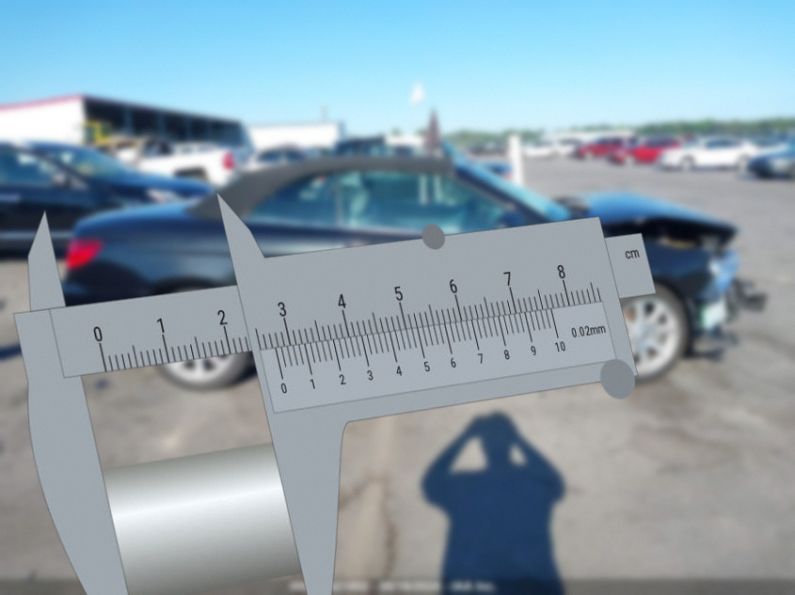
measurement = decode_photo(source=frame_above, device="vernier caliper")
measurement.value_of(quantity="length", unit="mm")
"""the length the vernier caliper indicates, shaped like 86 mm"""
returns 27.5 mm
